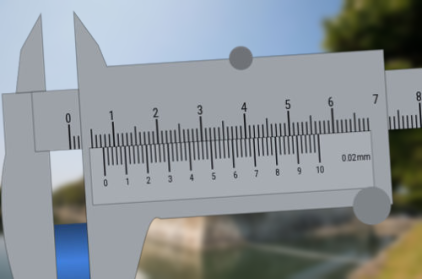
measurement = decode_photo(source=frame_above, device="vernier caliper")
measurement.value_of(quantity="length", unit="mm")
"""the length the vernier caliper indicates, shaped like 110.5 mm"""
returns 7.5 mm
